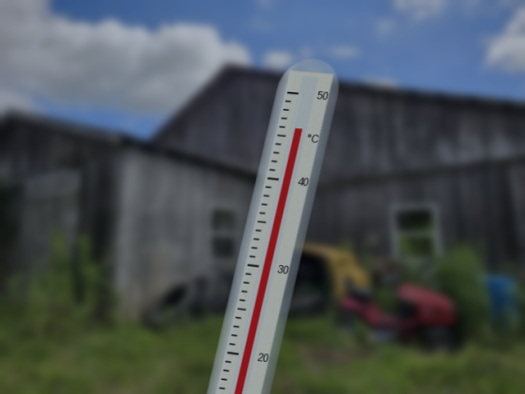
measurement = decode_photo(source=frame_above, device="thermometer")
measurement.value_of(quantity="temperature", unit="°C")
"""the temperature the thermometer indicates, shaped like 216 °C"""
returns 46 °C
